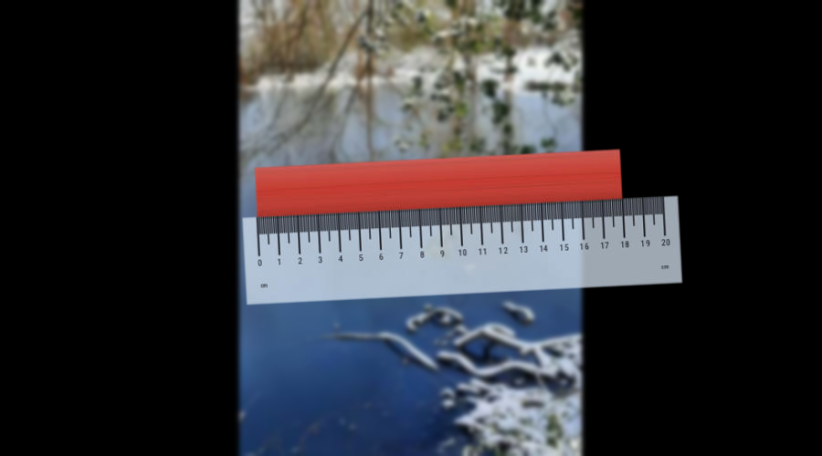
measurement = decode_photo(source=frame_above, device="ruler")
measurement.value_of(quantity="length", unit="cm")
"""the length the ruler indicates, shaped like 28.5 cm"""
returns 18 cm
